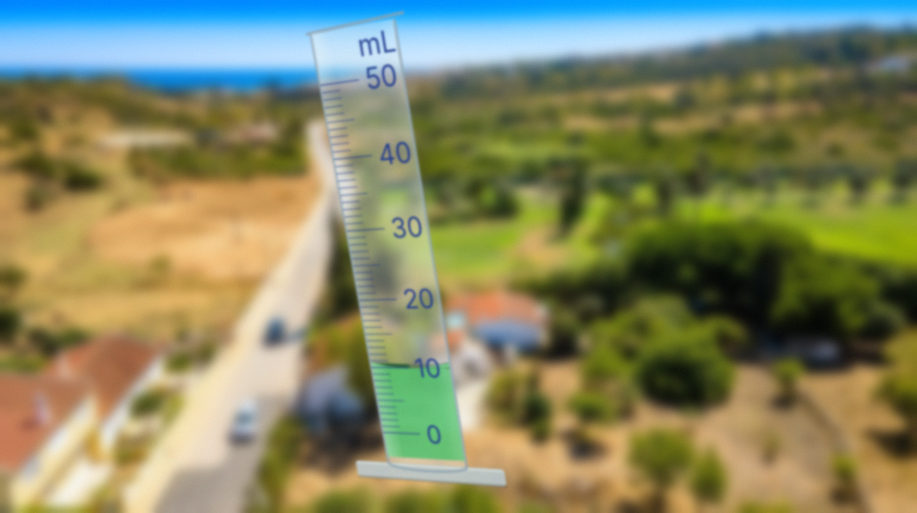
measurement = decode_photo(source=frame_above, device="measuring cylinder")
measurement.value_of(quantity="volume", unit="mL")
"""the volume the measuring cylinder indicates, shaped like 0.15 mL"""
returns 10 mL
